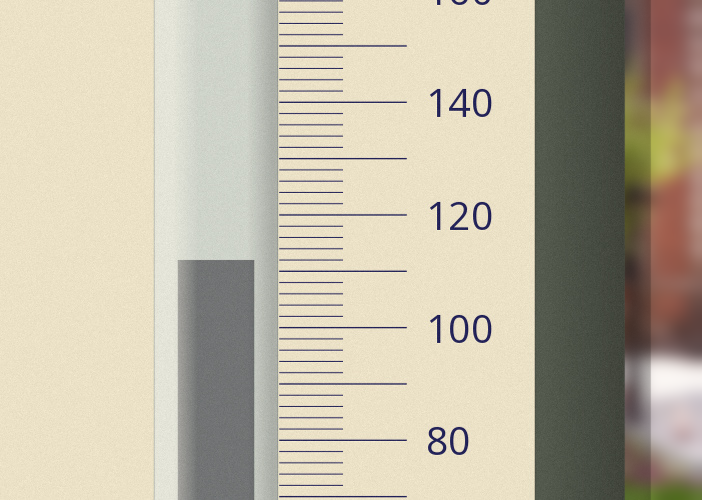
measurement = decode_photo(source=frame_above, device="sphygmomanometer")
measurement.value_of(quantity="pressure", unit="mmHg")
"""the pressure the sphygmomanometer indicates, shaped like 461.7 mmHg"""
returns 112 mmHg
